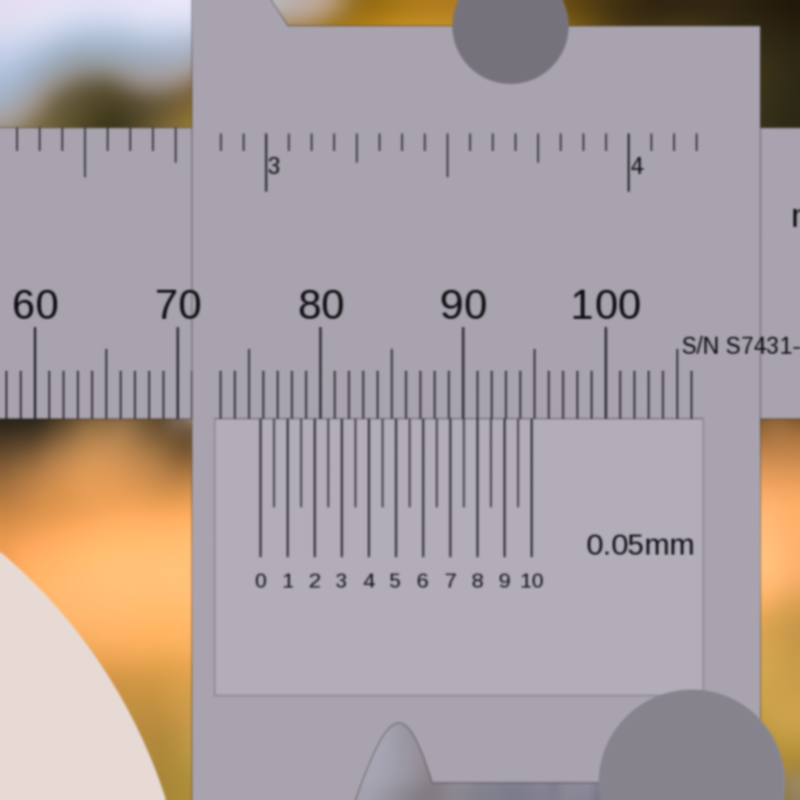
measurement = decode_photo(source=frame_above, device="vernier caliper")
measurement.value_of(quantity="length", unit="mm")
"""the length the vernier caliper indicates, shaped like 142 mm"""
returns 75.8 mm
